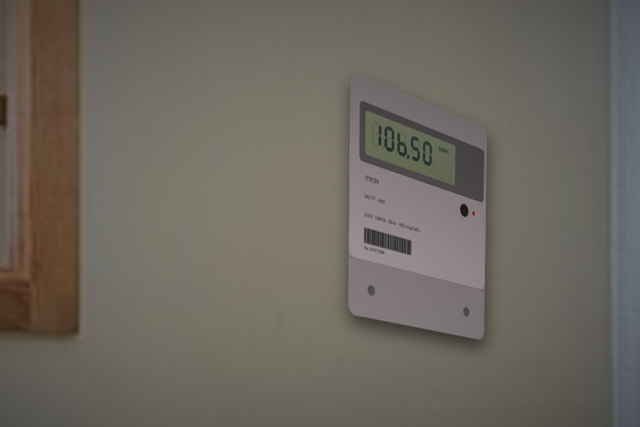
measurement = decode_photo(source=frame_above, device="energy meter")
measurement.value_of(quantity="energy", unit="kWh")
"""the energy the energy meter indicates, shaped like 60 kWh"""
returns 106.50 kWh
